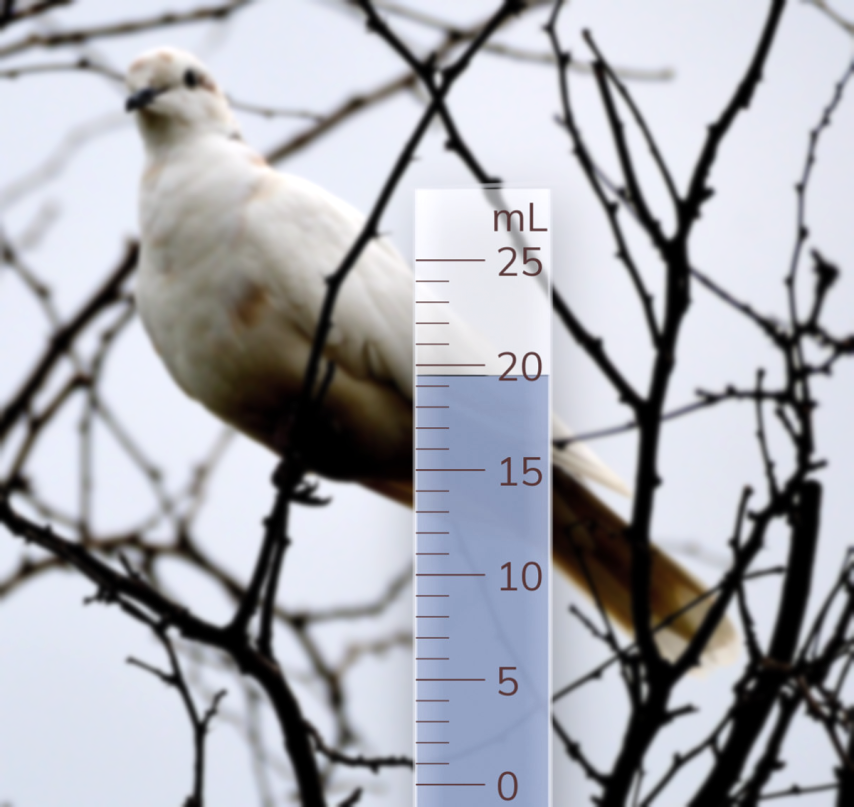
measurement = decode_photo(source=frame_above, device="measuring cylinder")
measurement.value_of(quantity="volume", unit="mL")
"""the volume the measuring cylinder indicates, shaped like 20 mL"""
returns 19.5 mL
